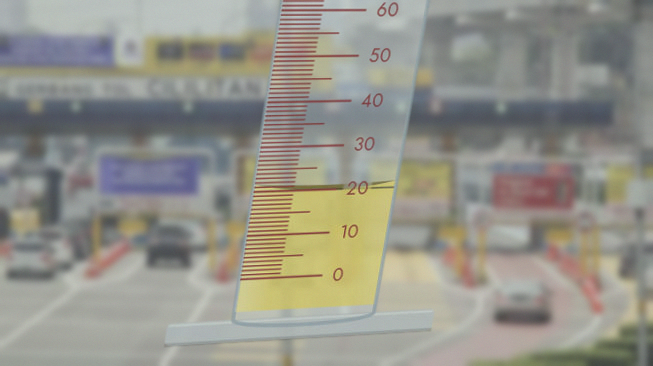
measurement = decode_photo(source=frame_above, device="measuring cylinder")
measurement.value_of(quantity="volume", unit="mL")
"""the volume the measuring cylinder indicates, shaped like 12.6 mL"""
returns 20 mL
